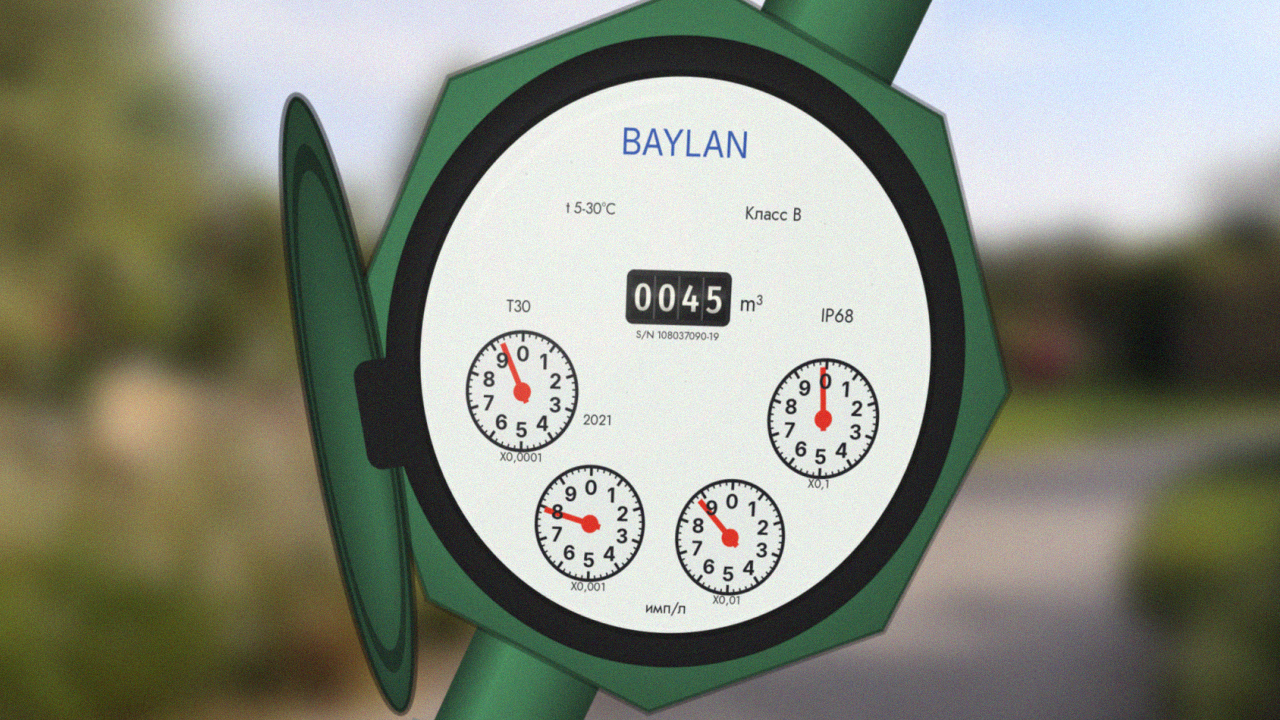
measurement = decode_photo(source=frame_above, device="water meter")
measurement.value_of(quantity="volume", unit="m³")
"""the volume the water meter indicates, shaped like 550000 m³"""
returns 44.9879 m³
